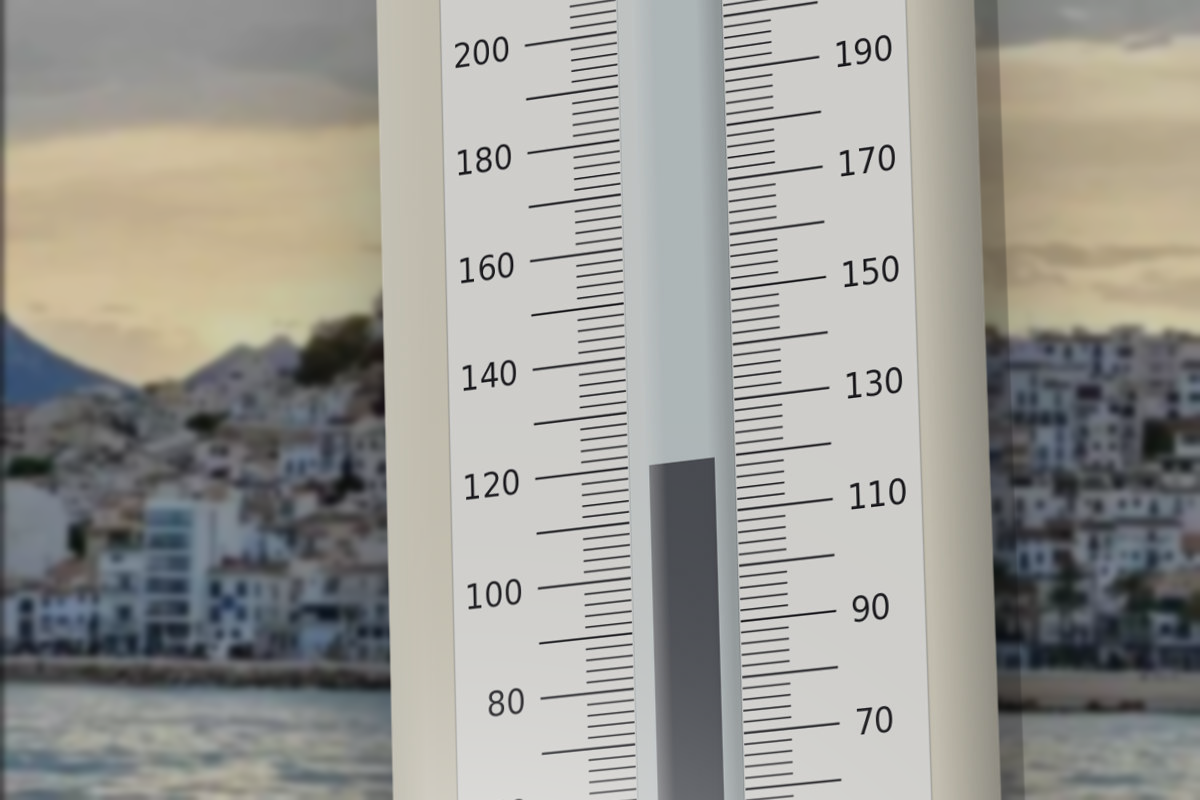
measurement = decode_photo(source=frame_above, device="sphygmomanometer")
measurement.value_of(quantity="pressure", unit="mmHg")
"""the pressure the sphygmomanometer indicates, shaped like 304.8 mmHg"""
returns 120 mmHg
